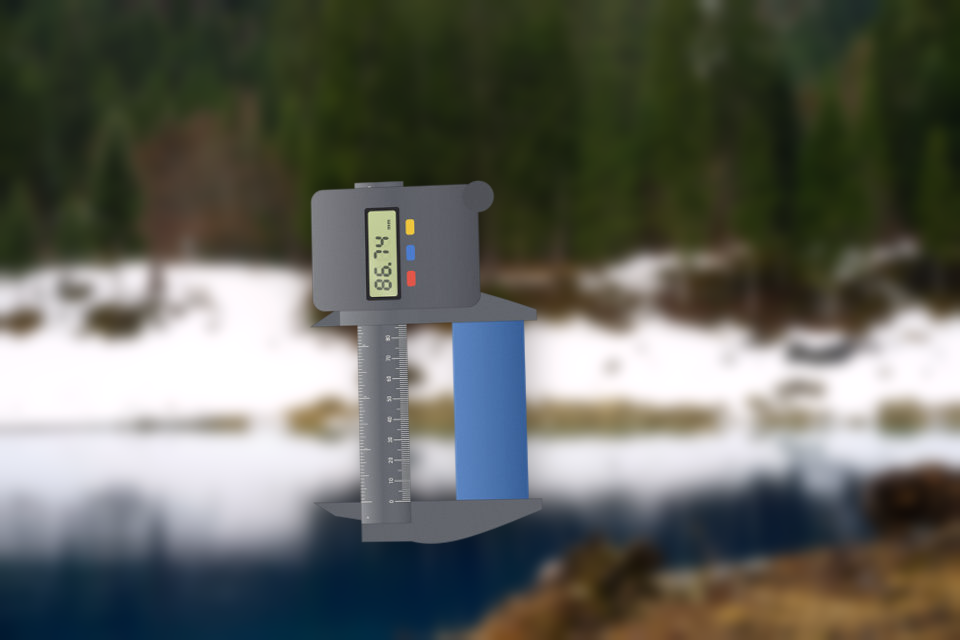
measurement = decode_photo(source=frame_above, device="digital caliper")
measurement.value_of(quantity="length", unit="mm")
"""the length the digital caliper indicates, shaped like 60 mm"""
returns 86.74 mm
